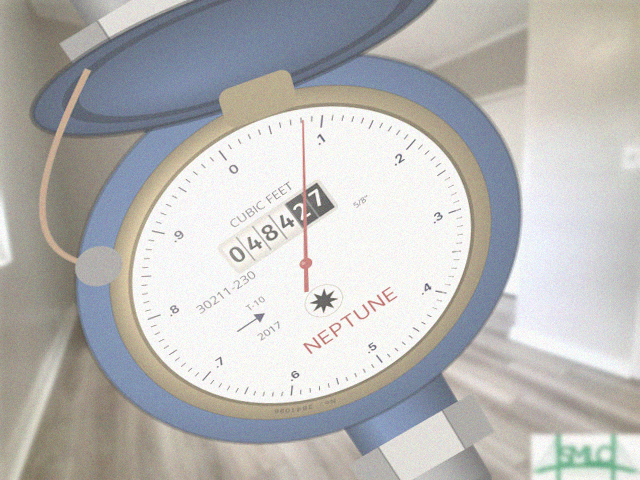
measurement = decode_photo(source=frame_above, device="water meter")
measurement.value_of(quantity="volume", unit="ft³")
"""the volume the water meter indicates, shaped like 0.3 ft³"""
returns 48427.08 ft³
